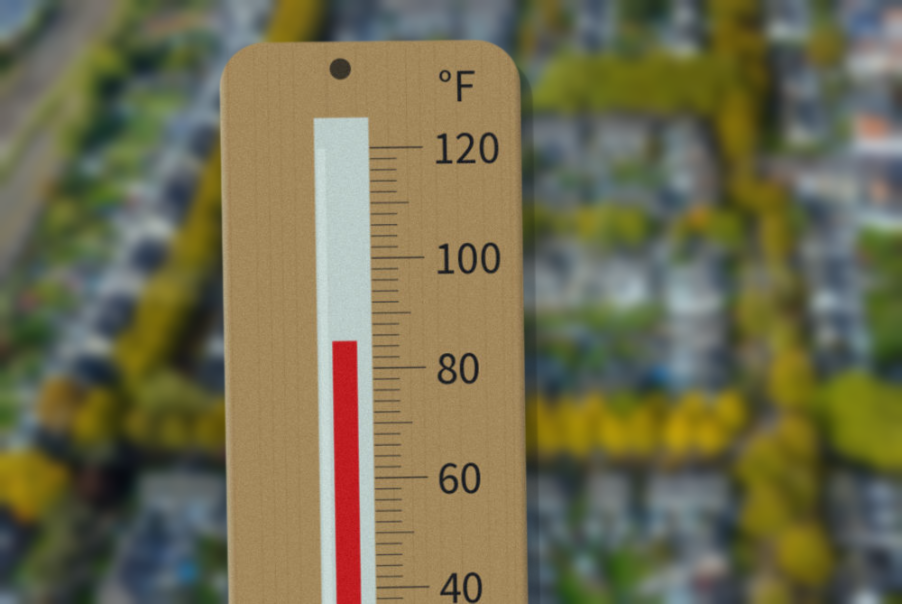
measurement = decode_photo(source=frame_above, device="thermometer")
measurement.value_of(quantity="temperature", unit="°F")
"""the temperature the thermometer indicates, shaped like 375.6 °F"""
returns 85 °F
